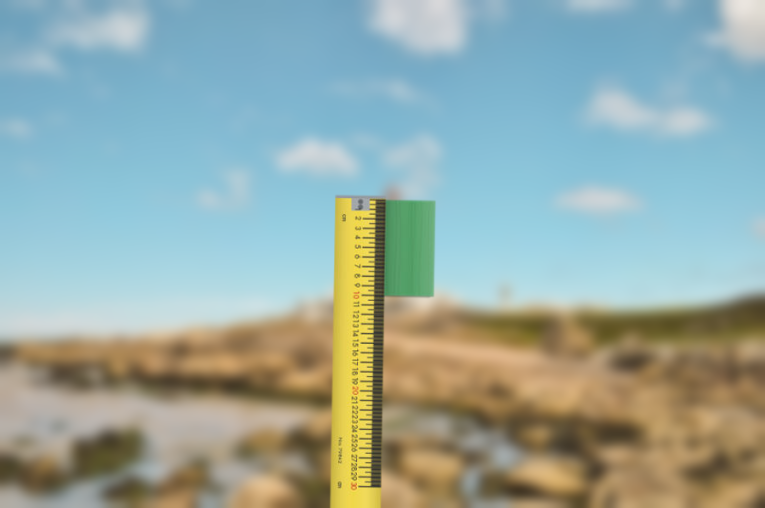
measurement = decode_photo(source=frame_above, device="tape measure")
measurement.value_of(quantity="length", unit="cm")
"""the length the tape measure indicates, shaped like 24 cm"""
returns 10 cm
